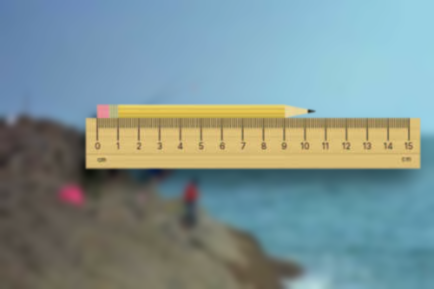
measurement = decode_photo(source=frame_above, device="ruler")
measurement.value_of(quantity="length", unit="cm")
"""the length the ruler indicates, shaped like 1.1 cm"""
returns 10.5 cm
